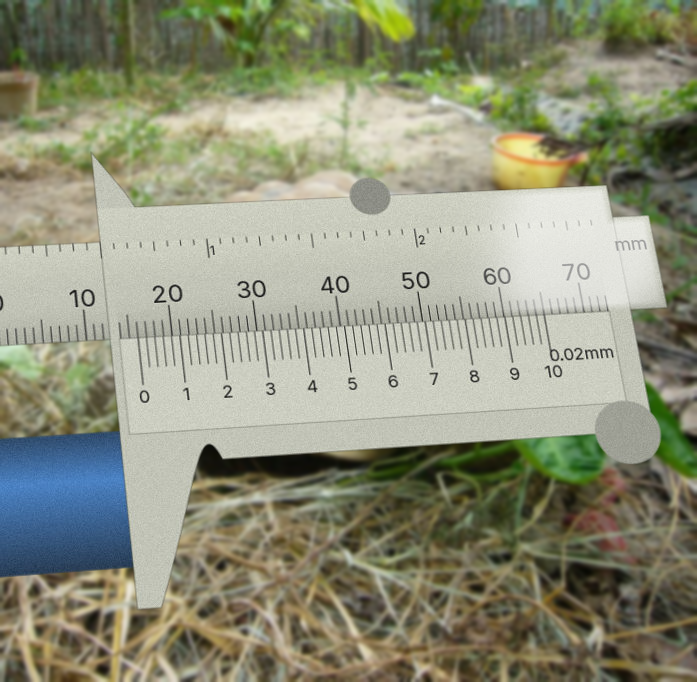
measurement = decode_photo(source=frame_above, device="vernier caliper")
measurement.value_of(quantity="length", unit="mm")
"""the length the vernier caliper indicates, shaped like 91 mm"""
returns 16.0 mm
